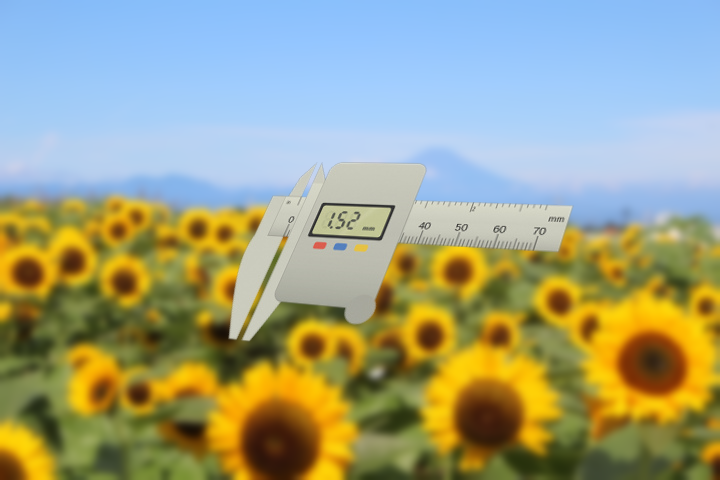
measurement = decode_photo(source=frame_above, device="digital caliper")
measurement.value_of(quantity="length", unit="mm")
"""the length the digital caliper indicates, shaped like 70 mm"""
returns 1.52 mm
